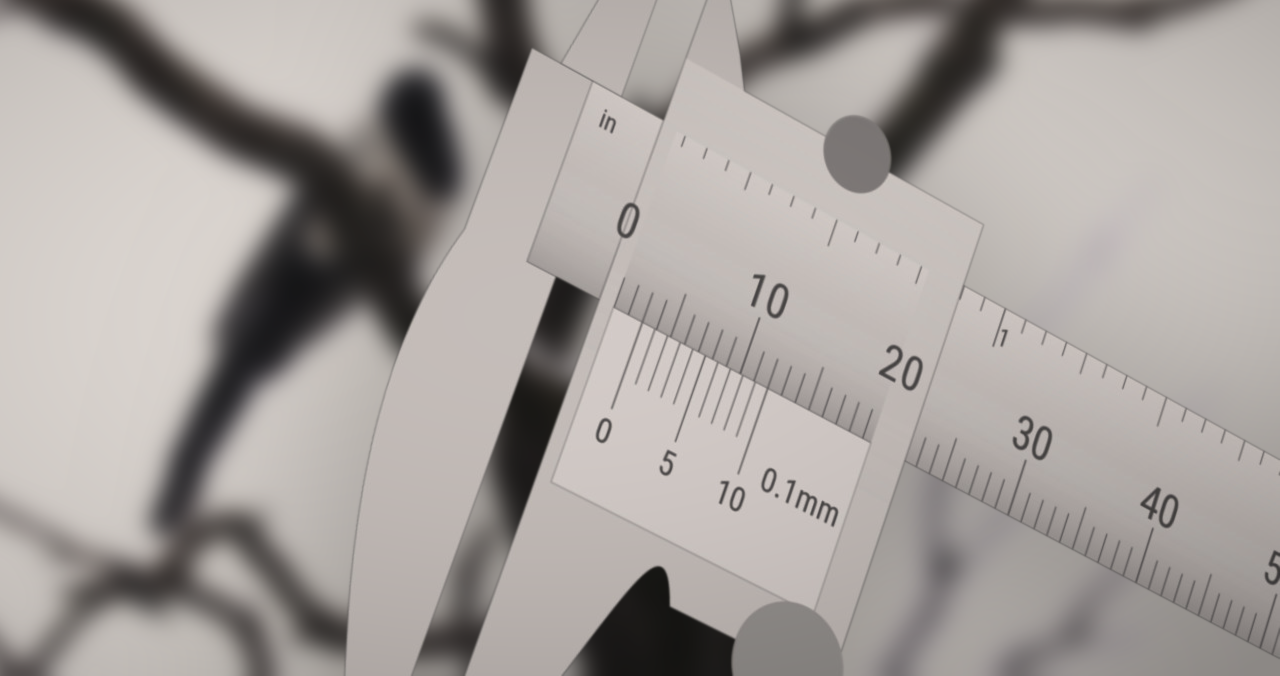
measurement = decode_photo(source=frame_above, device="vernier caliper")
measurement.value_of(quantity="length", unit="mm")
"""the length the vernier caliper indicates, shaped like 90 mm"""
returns 3.0 mm
